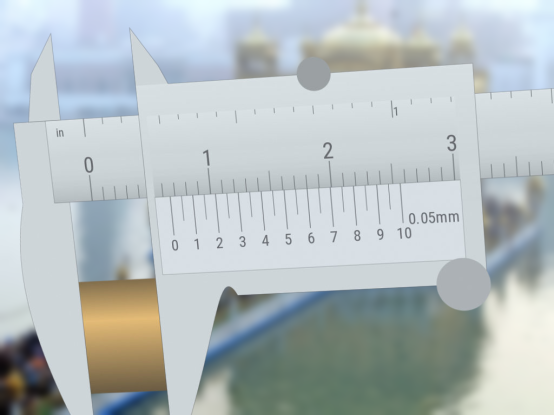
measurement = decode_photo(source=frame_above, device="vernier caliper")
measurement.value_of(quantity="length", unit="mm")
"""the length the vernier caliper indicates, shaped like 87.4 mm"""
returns 6.6 mm
